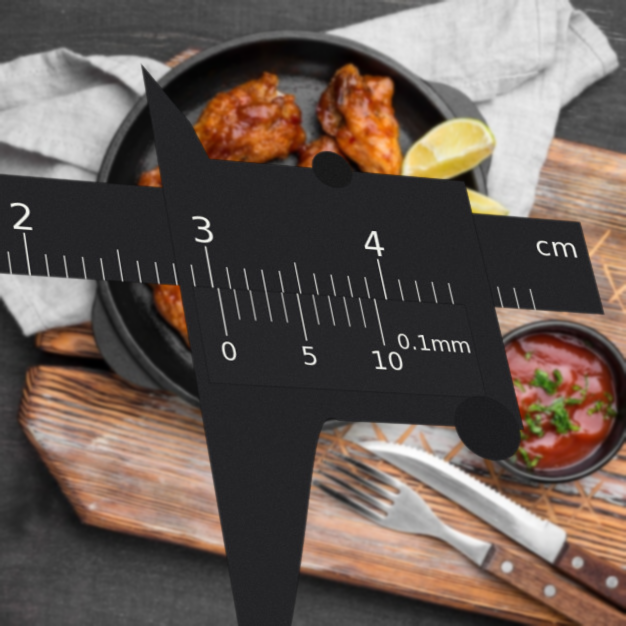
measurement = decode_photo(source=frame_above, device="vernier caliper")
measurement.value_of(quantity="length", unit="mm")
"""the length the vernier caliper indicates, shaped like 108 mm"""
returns 30.3 mm
